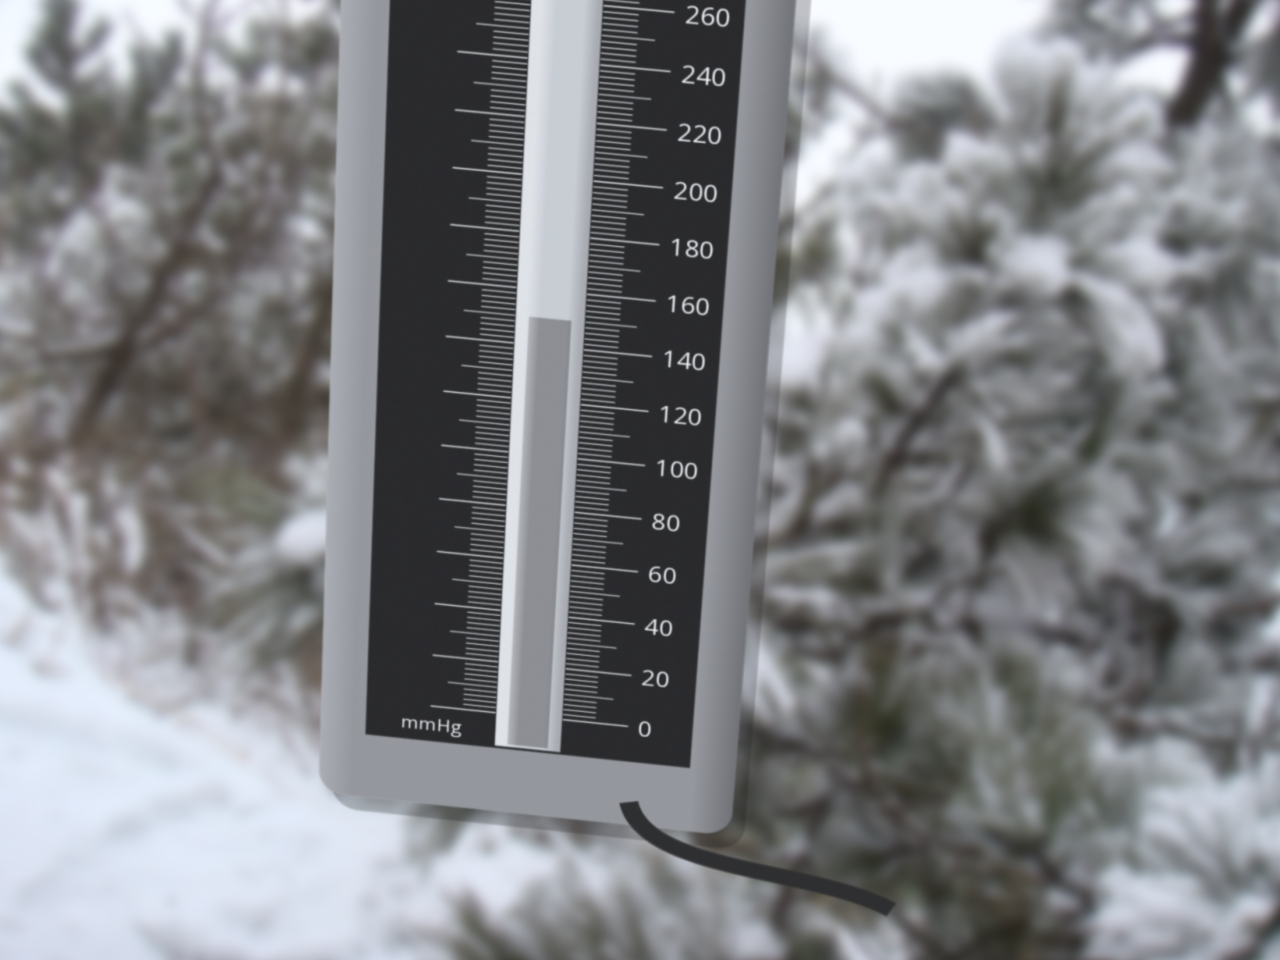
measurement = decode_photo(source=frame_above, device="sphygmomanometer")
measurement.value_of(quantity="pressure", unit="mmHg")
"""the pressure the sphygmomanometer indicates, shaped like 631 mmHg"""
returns 150 mmHg
